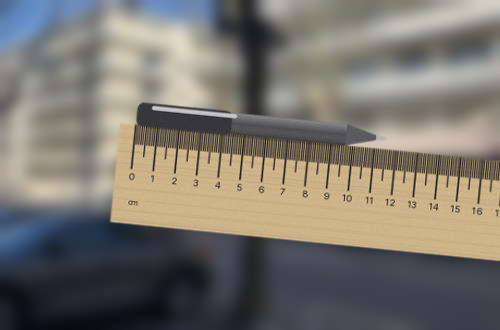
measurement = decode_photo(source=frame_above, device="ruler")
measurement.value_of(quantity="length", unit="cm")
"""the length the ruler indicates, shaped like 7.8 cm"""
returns 11.5 cm
